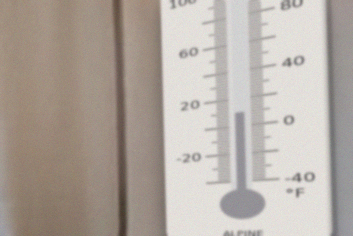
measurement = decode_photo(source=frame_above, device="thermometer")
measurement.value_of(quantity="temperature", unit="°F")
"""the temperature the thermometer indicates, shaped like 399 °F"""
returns 10 °F
